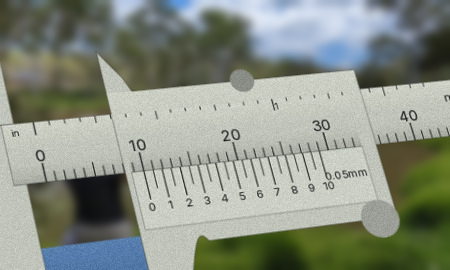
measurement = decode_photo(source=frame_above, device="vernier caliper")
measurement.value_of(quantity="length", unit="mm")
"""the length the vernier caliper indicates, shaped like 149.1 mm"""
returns 10.0 mm
